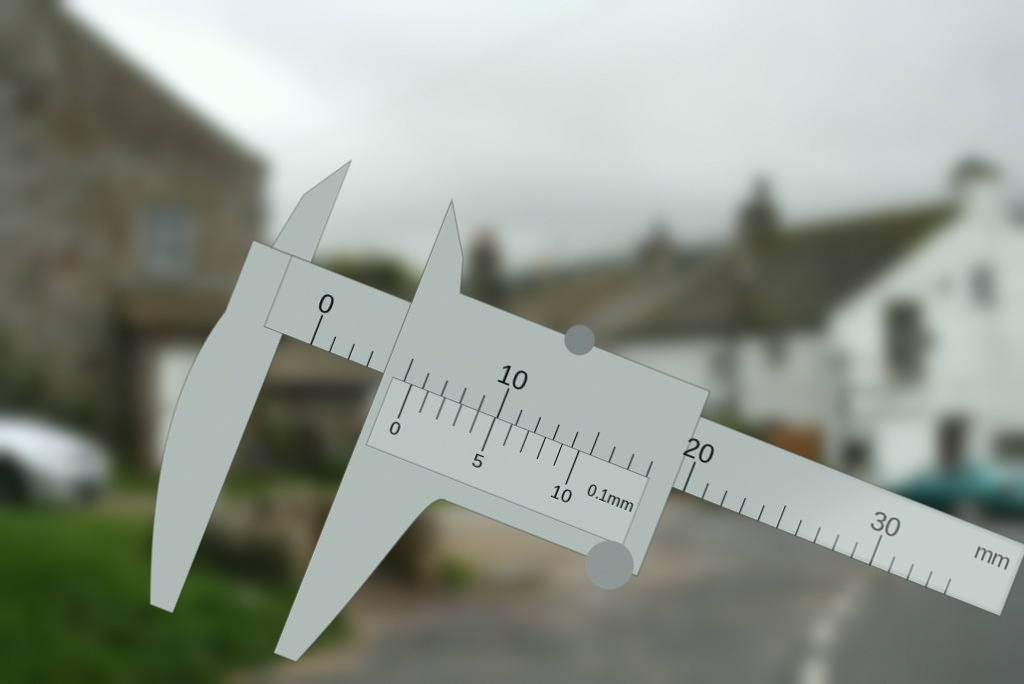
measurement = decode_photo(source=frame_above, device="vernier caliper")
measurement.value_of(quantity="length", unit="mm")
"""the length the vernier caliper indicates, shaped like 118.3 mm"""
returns 5.4 mm
